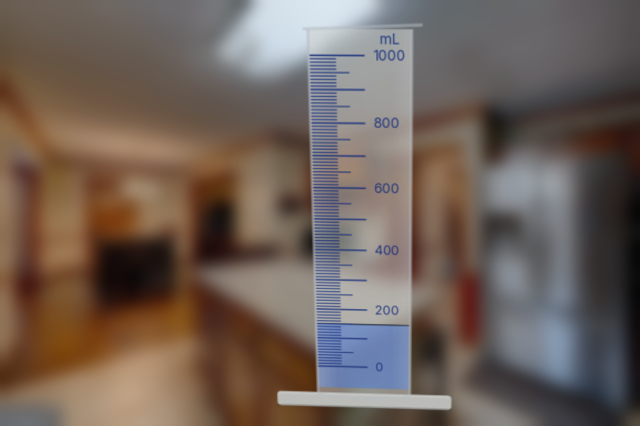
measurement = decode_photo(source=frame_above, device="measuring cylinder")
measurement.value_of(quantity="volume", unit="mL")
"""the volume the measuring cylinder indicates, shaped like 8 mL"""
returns 150 mL
